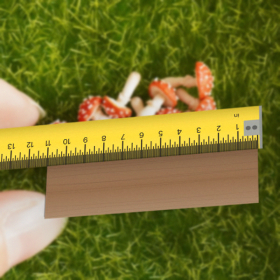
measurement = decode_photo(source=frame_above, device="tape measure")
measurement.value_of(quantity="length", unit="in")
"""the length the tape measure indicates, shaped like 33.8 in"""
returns 11 in
